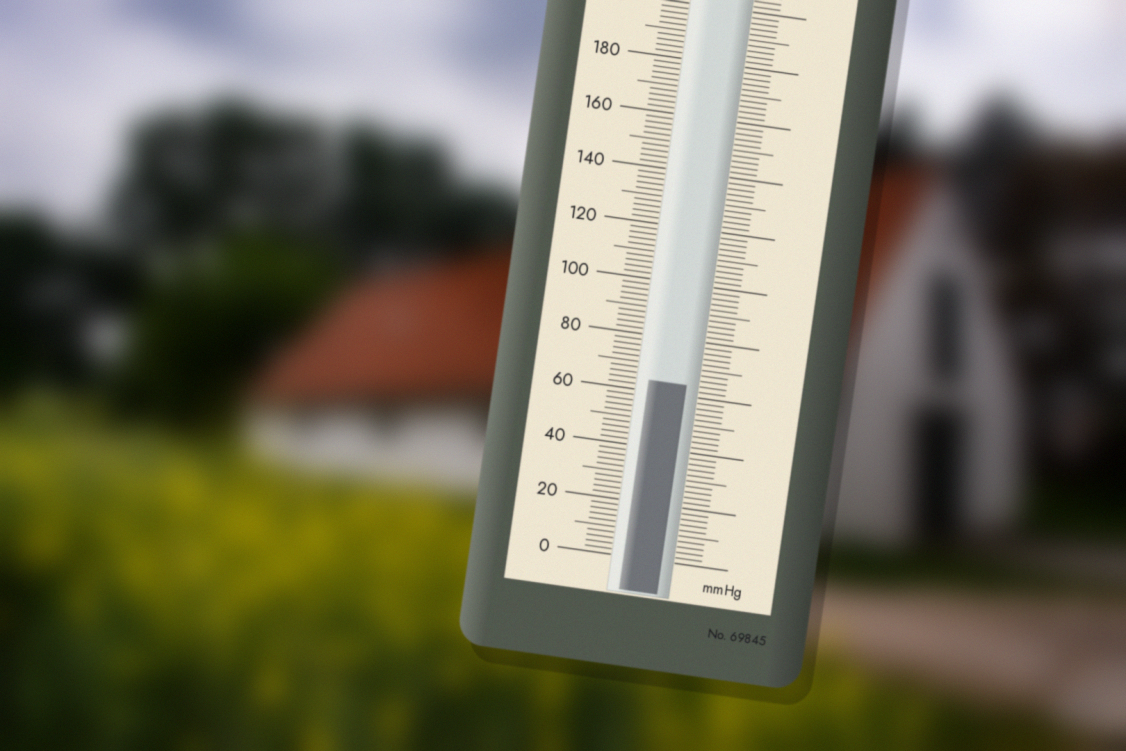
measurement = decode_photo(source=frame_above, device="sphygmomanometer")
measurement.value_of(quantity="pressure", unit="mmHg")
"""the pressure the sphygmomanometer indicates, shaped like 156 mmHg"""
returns 64 mmHg
